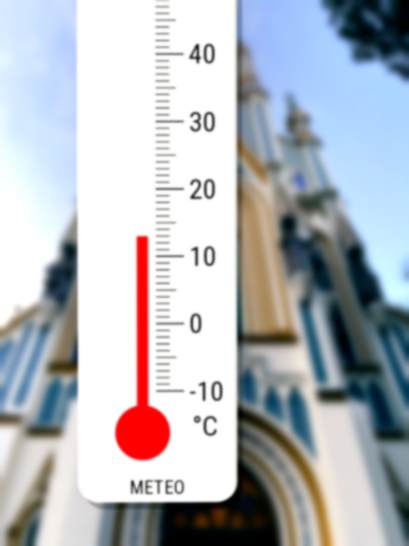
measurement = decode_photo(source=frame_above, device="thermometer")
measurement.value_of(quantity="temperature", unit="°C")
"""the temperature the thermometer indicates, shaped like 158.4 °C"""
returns 13 °C
